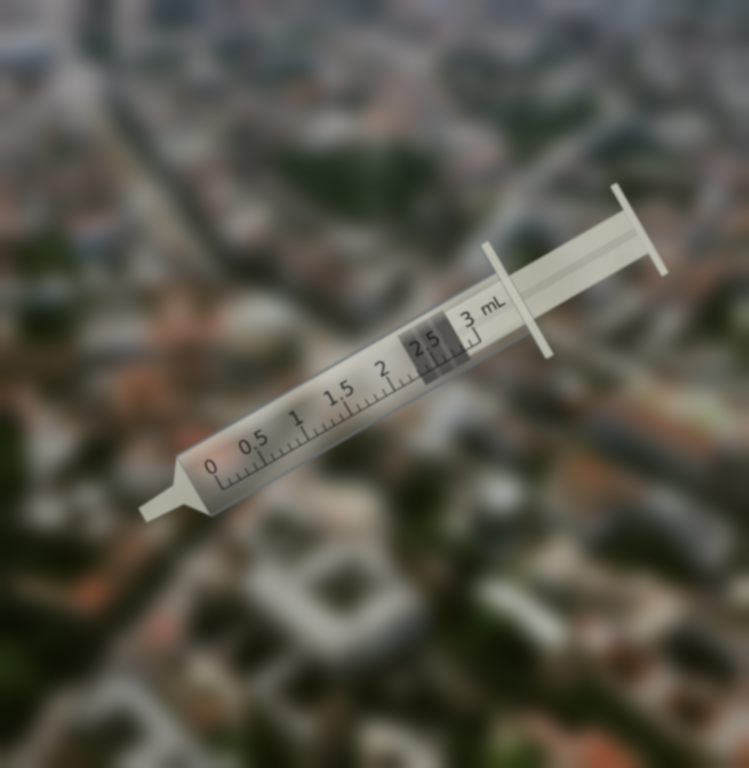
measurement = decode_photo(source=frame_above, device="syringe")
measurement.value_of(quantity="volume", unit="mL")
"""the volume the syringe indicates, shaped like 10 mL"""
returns 2.3 mL
